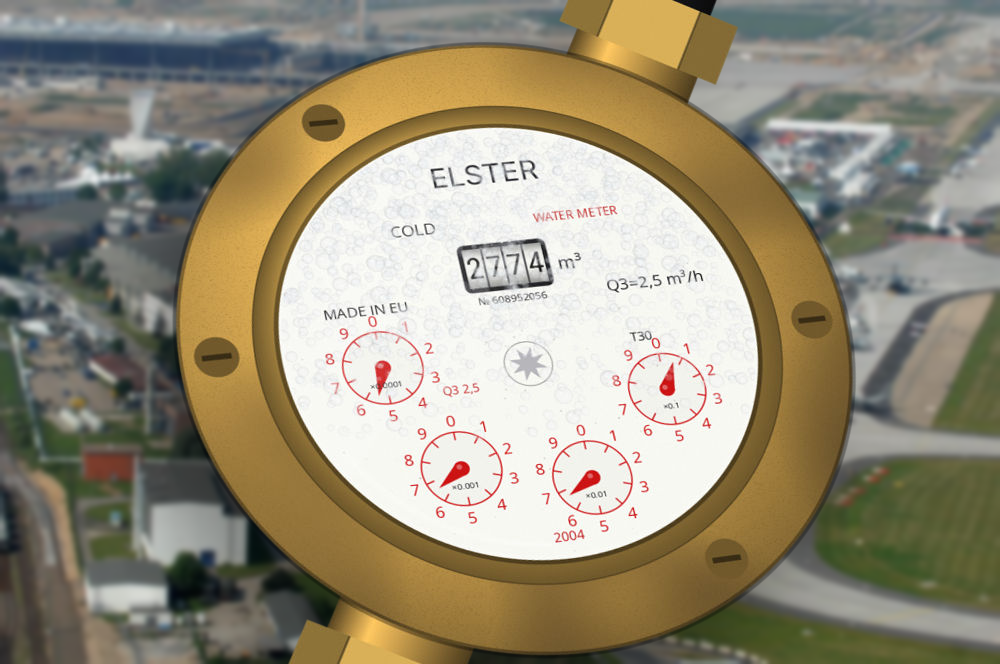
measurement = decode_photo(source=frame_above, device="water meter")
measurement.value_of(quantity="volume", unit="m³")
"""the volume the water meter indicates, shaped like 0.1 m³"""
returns 2774.0665 m³
